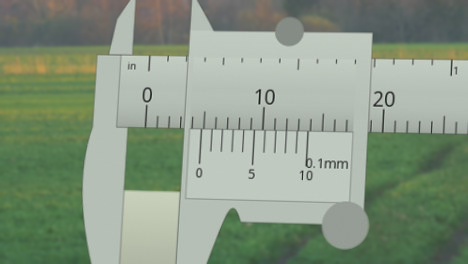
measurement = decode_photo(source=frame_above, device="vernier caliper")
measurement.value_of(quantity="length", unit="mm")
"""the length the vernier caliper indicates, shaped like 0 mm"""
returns 4.8 mm
